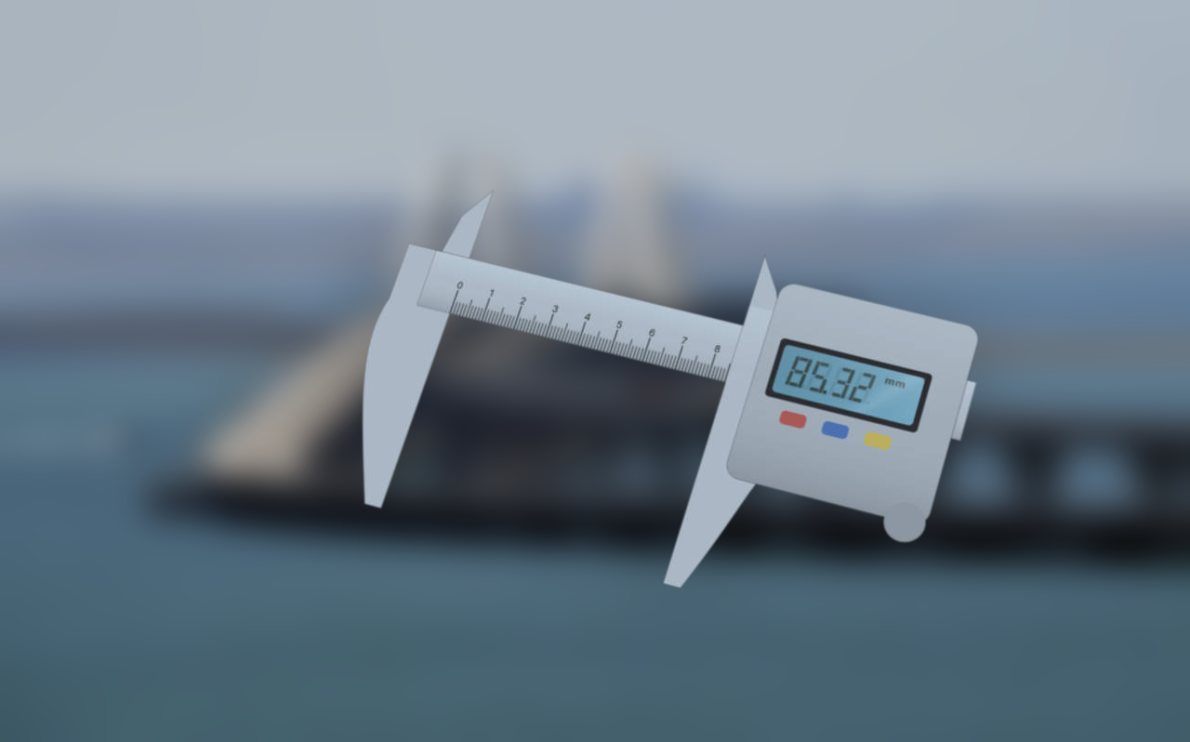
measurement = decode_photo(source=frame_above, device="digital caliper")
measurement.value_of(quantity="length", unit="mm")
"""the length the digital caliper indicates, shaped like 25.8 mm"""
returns 85.32 mm
